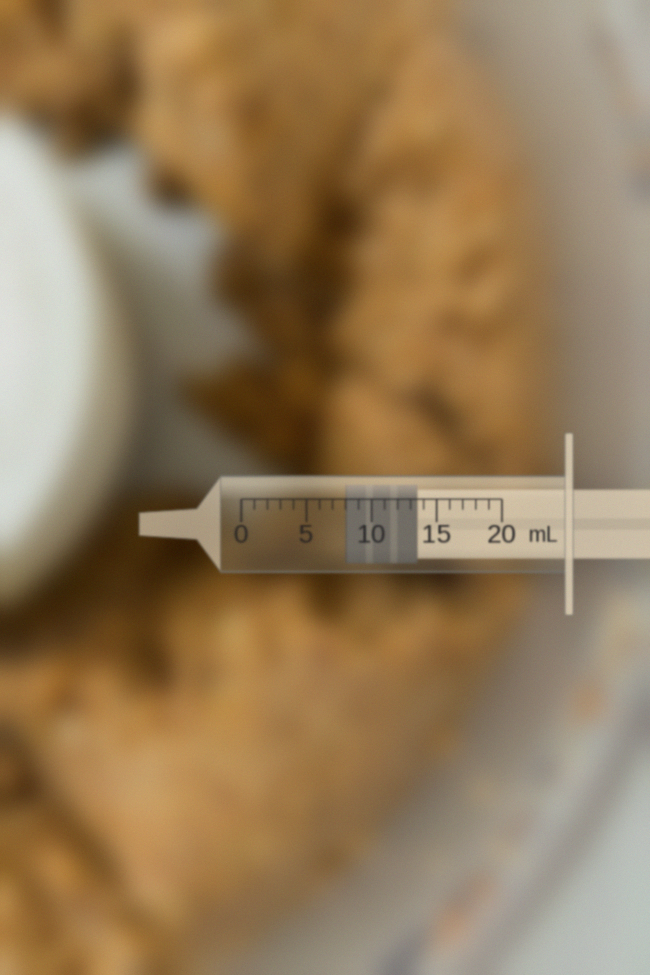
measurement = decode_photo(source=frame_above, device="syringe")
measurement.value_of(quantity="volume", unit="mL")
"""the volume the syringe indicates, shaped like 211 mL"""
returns 8 mL
